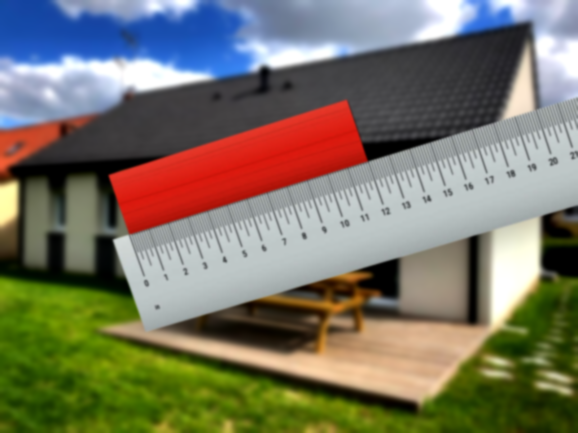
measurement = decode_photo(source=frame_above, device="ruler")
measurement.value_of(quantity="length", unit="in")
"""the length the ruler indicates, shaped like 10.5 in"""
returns 12 in
